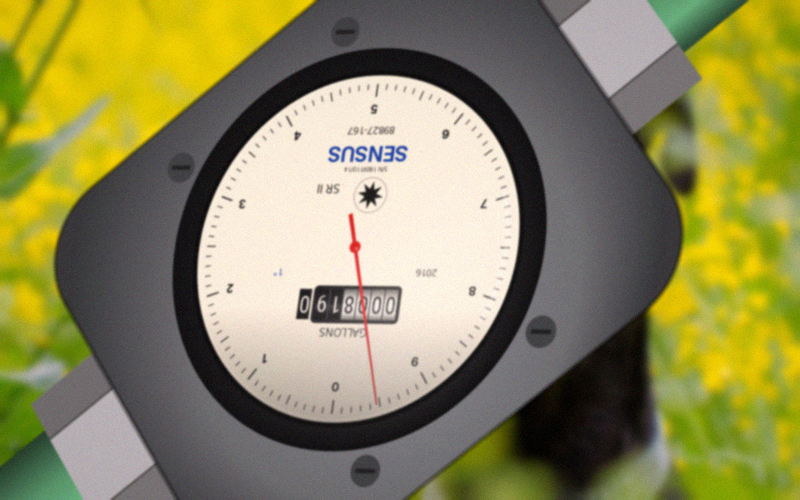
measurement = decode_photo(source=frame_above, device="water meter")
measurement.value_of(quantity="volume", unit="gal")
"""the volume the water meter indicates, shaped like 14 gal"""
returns 8189.5 gal
